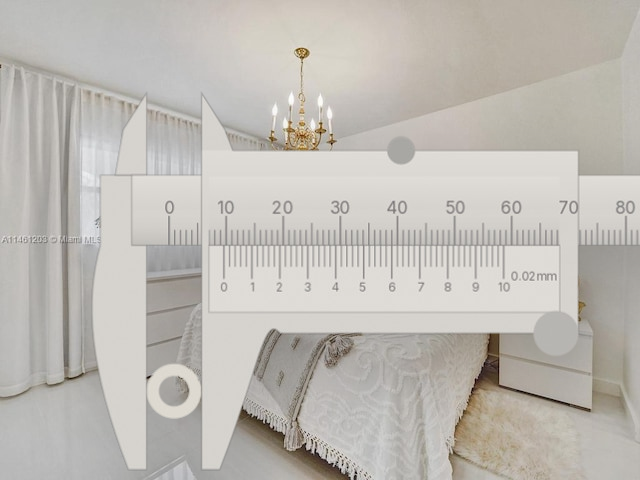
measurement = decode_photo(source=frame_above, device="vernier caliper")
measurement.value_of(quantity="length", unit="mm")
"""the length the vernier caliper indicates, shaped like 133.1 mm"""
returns 9.6 mm
